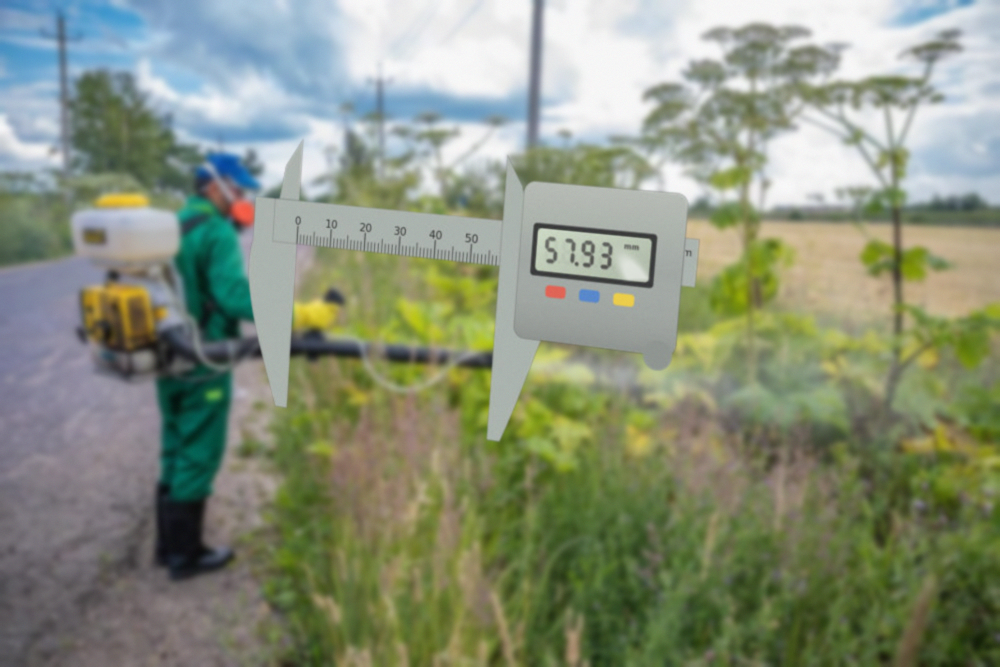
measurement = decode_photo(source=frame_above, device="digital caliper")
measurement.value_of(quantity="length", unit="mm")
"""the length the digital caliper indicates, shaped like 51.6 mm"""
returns 57.93 mm
